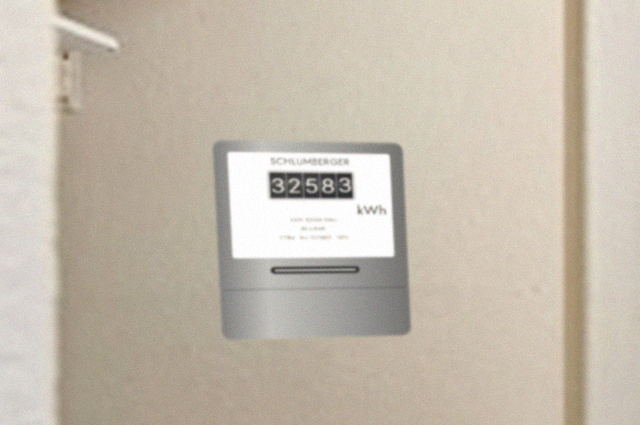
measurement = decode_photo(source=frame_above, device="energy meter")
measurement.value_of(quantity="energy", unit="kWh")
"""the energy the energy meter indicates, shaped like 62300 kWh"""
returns 32583 kWh
